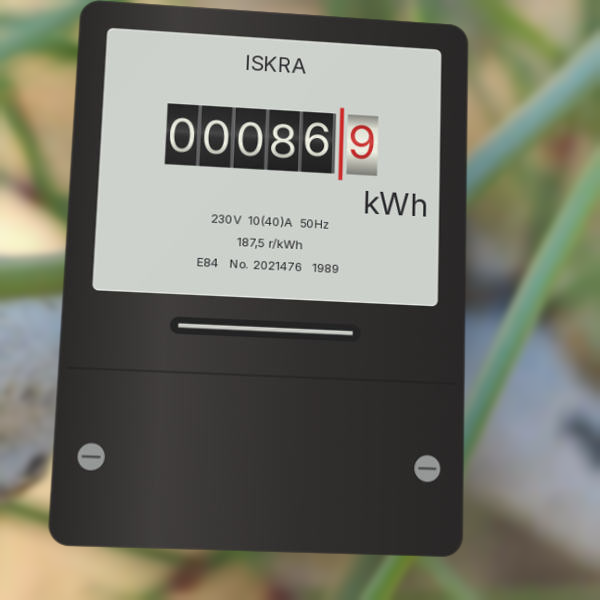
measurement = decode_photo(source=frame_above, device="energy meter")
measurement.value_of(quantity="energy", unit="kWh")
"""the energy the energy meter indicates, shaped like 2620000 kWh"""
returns 86.9 kWh
